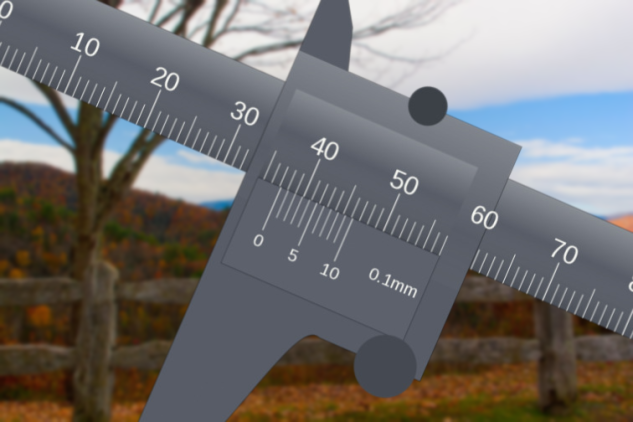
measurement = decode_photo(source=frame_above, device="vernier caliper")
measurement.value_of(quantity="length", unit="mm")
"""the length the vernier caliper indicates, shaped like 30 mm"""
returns 37.2 mm
